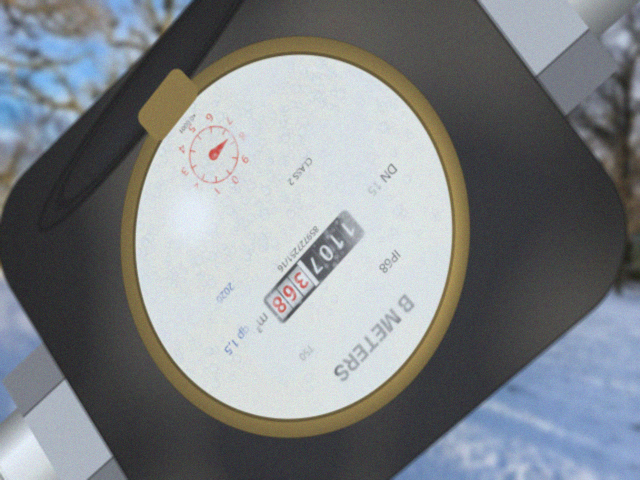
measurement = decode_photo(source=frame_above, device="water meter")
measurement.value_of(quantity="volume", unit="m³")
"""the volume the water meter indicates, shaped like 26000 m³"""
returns 1107.3687 m³
